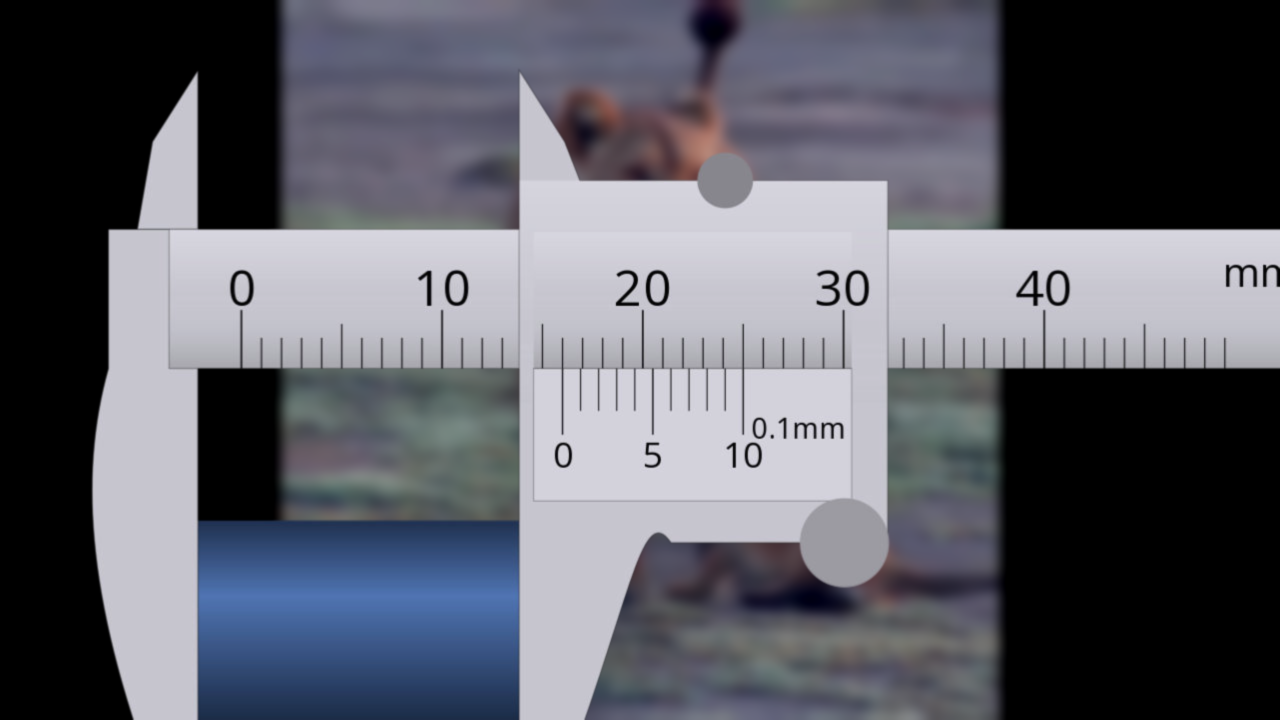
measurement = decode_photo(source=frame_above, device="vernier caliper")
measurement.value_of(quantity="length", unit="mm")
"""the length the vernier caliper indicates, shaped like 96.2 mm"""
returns 16.0 mm
